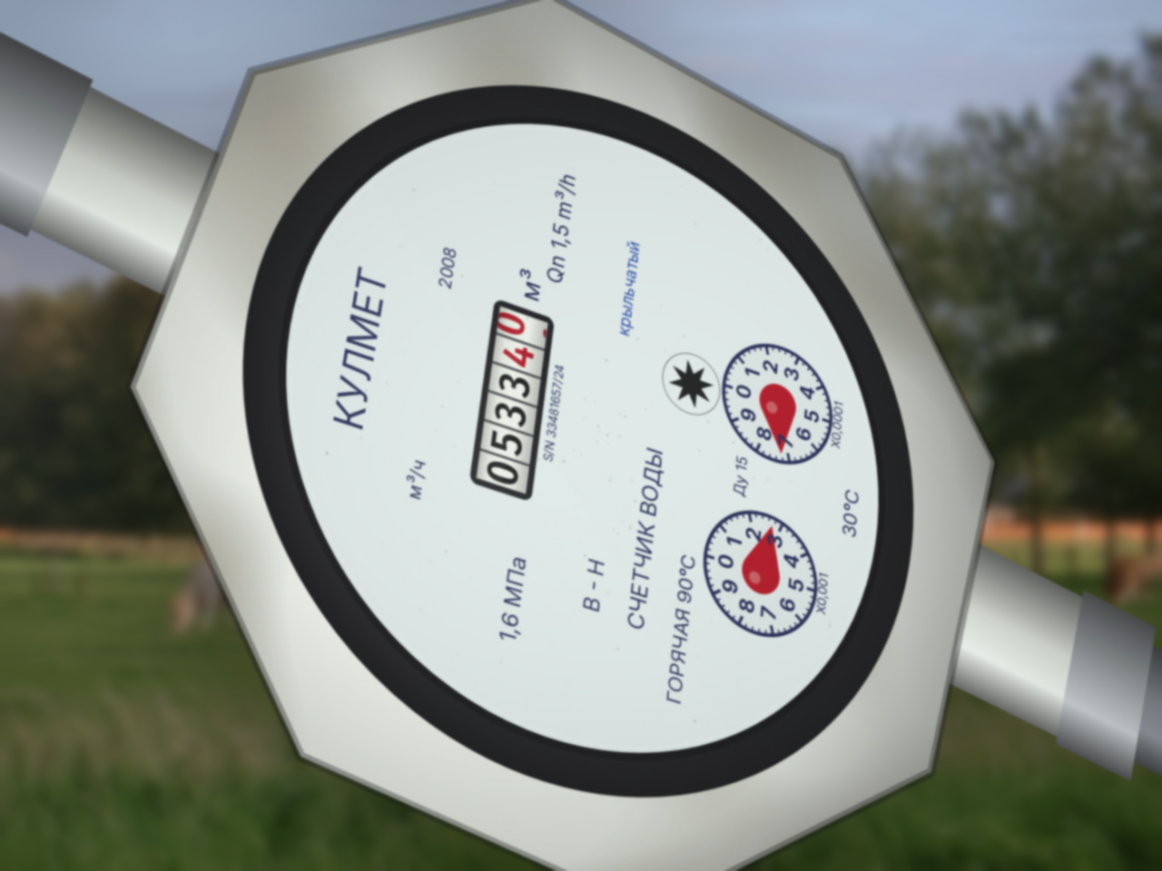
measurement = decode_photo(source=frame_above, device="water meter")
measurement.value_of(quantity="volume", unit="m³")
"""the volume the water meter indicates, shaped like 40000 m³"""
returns 533.4027 m³
